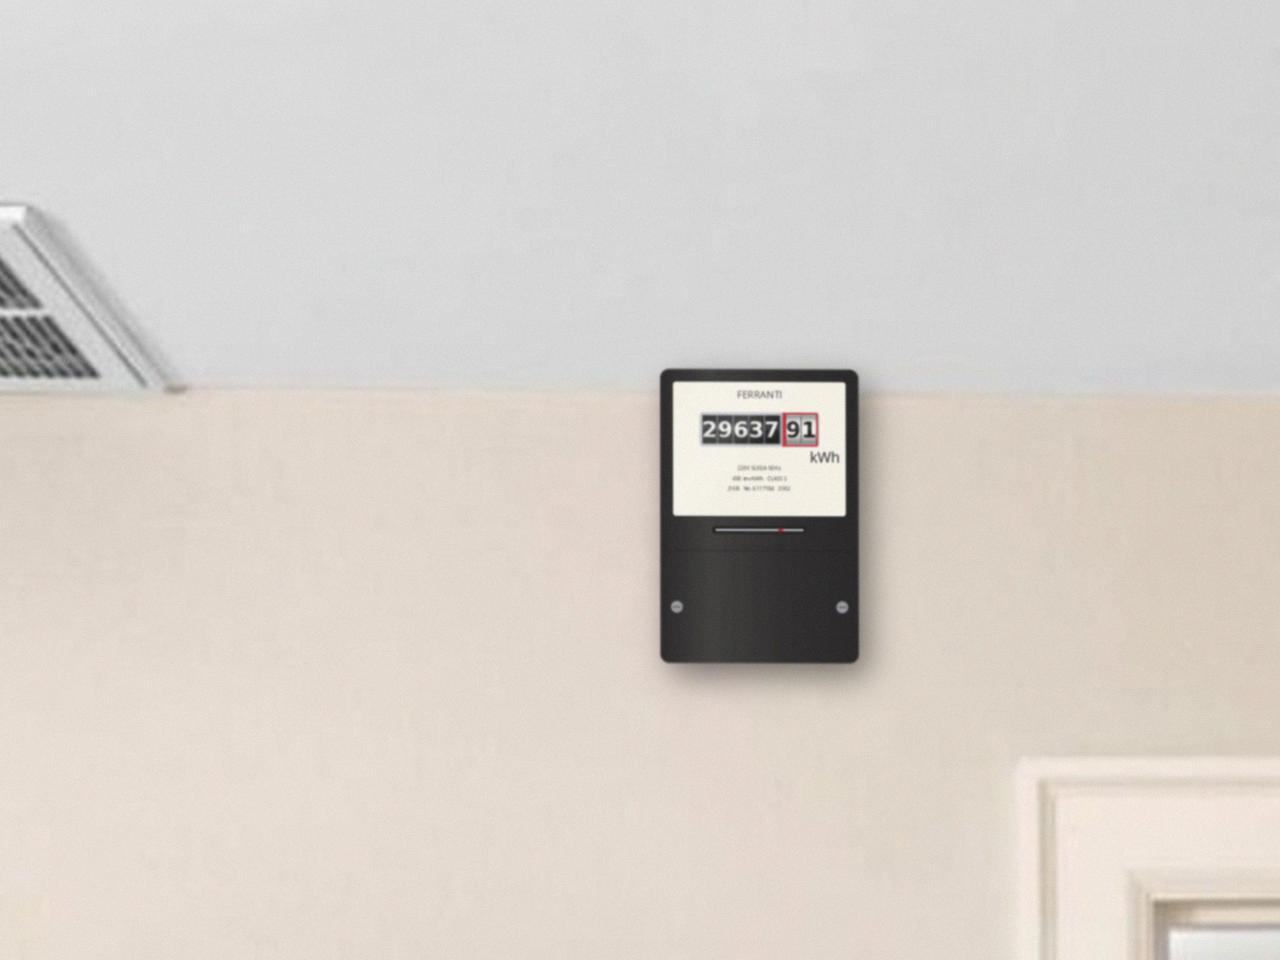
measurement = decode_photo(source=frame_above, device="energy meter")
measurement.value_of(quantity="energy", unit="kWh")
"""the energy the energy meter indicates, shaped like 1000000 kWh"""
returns 29637.91 kWh
